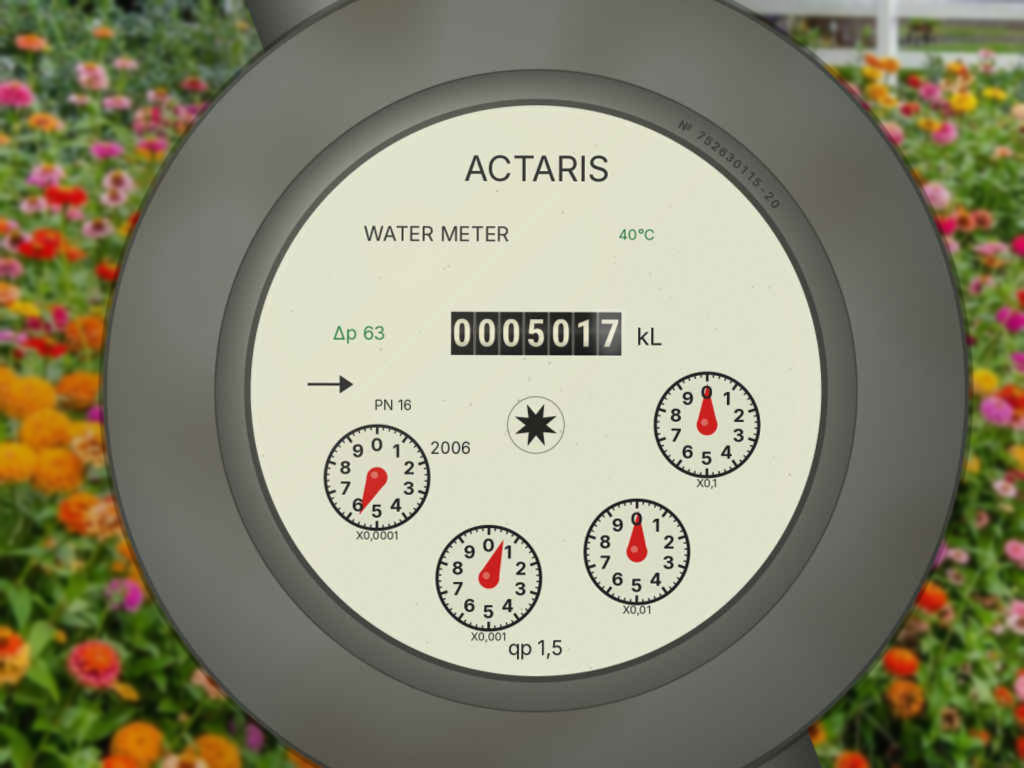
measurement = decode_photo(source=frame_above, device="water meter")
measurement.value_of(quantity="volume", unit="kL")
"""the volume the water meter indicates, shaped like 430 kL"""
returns 5017.0005 kL
